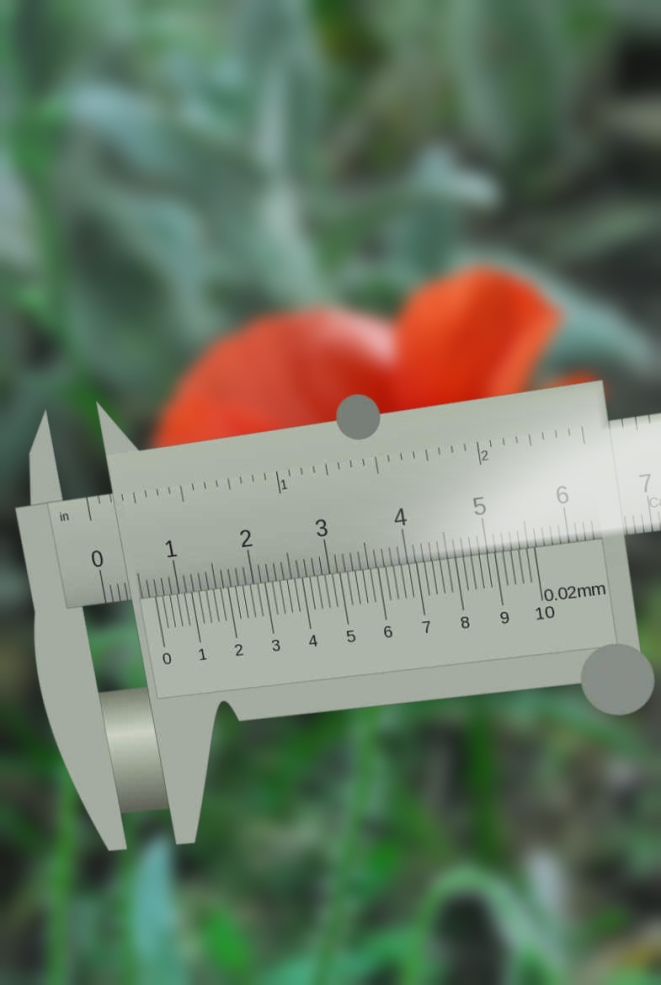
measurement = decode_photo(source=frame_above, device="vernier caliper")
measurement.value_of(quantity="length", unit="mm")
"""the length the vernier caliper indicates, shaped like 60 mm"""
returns 6.8 mm
